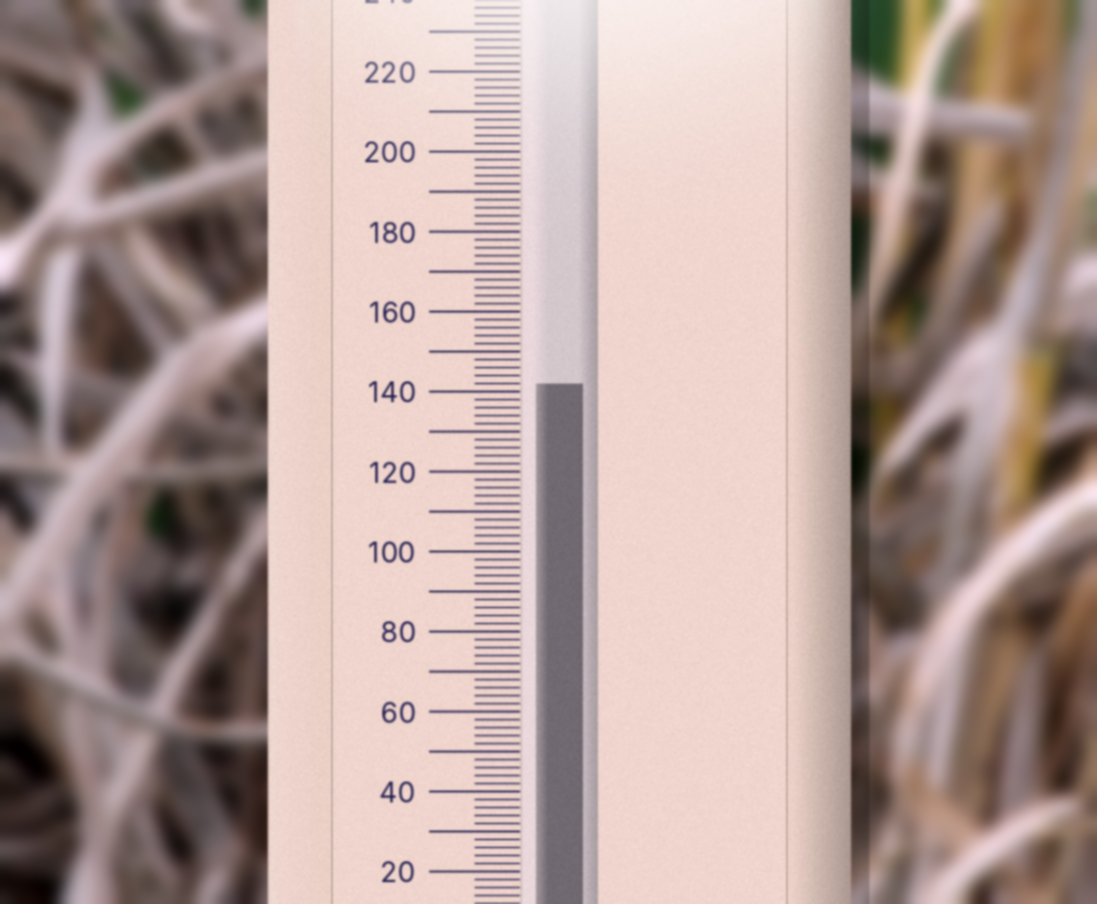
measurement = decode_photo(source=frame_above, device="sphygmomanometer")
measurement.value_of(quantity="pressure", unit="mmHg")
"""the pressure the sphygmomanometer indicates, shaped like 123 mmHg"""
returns 142 mmHg
